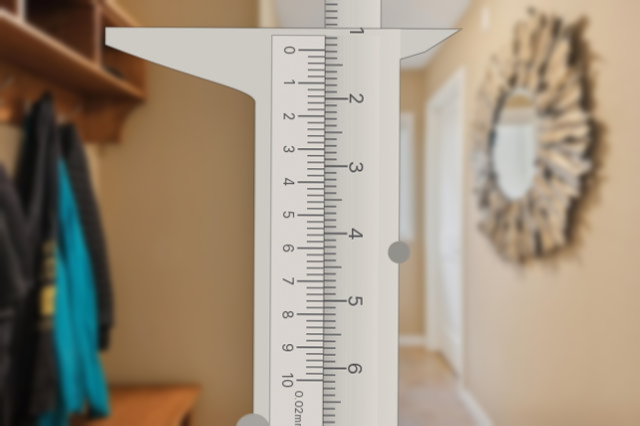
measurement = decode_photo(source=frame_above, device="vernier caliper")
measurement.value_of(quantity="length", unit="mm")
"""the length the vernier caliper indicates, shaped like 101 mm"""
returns 12.8 mm
